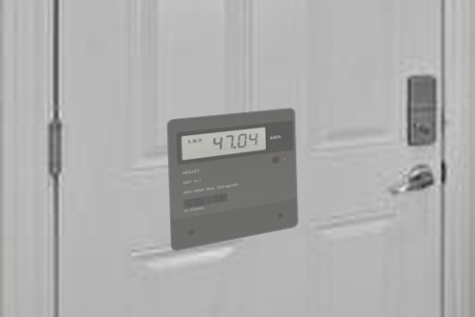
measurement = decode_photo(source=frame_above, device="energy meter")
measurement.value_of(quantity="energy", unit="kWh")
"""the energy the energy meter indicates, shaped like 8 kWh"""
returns 47.04 kWh
